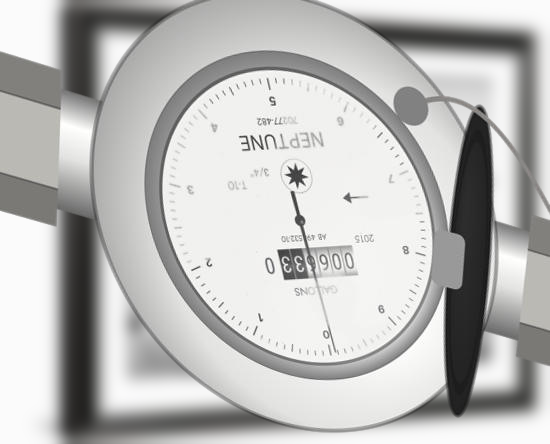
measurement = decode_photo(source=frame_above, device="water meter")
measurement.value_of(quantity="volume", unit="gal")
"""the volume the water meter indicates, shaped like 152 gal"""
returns 66329.9 gal
